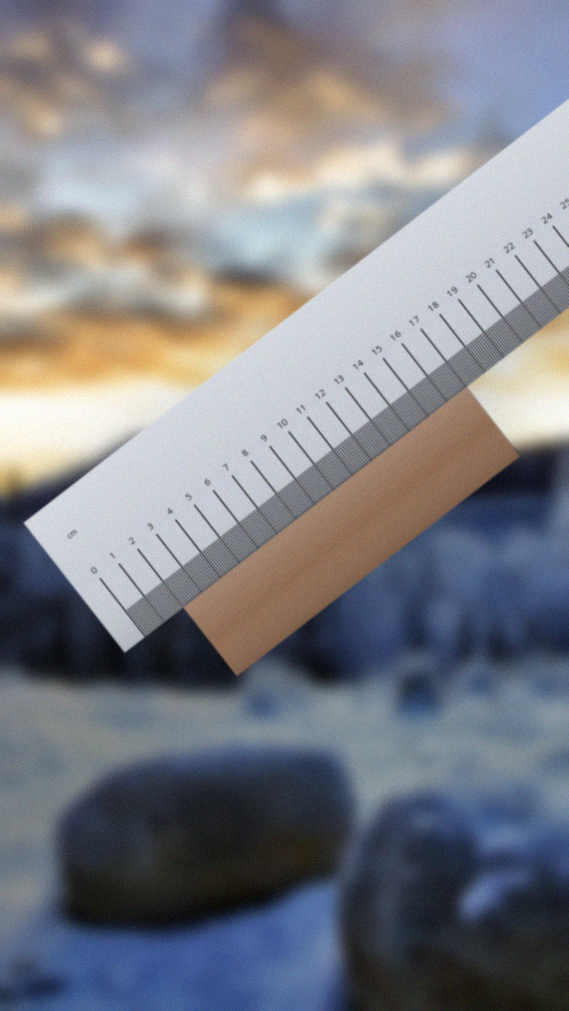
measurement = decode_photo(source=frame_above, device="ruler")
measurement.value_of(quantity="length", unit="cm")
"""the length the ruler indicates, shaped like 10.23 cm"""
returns 15 cm
